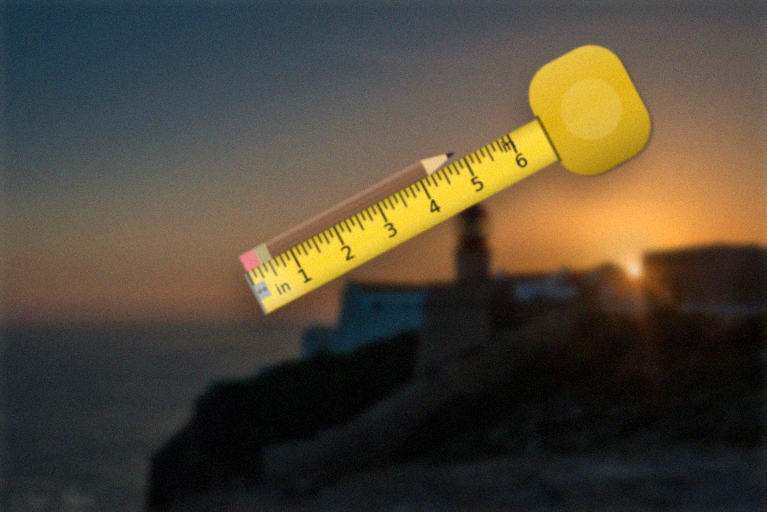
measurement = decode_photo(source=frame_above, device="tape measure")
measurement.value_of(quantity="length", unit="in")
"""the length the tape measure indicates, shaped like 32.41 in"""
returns 4.875 in
